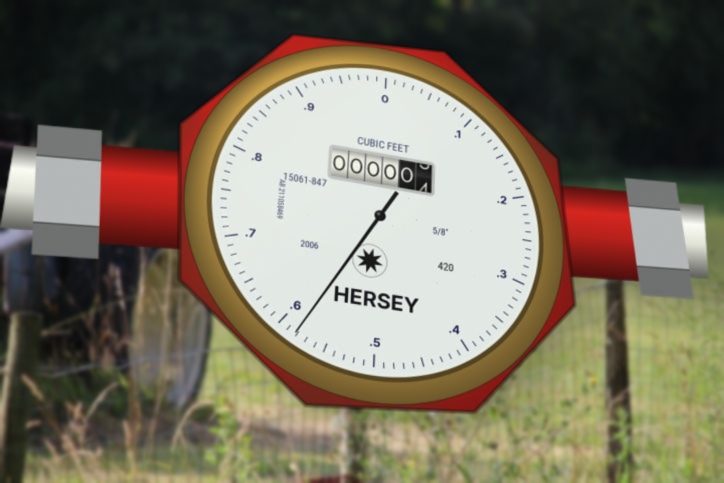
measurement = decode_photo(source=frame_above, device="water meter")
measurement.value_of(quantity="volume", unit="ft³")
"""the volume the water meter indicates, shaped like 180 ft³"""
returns 3.58 ft³
